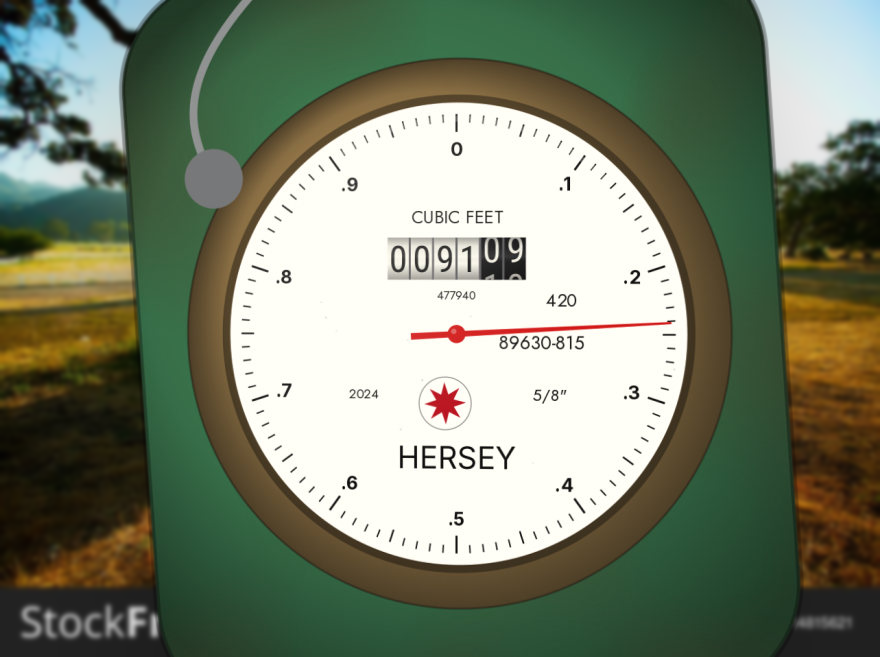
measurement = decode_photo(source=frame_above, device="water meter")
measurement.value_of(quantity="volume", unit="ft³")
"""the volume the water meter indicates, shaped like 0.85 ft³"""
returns 9109.24 ft³
